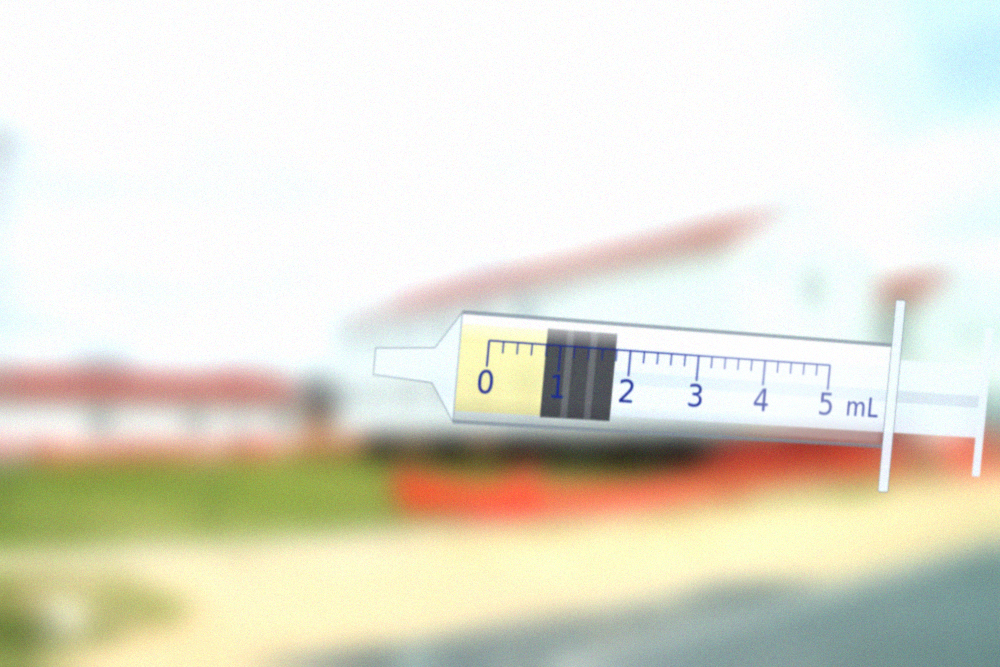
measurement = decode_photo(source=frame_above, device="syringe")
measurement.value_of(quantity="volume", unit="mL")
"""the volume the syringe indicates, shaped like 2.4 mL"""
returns 0.8 mL
